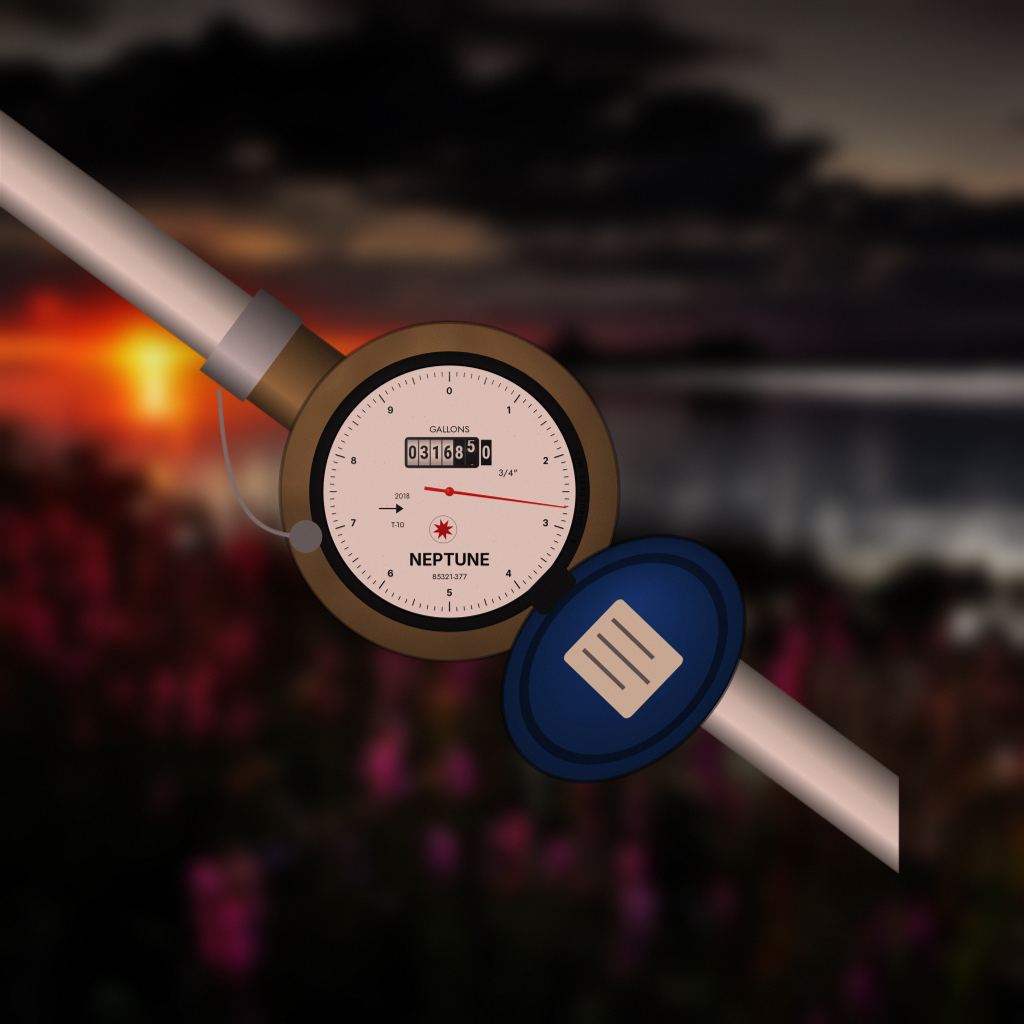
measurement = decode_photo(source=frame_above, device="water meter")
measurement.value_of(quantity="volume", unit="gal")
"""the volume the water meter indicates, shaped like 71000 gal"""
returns 316852.7 gal
